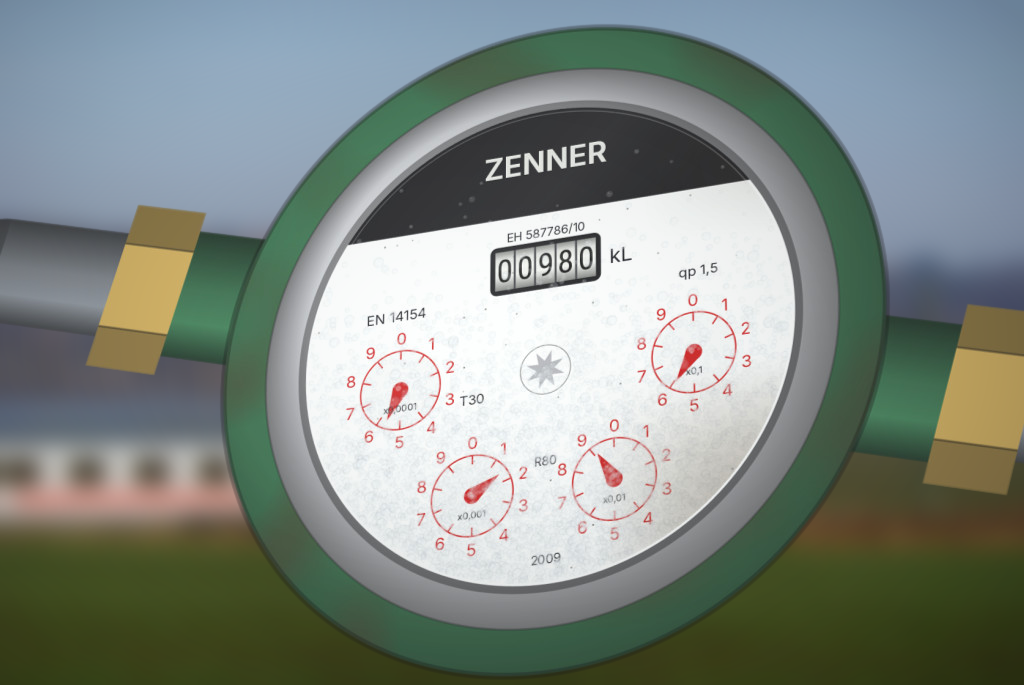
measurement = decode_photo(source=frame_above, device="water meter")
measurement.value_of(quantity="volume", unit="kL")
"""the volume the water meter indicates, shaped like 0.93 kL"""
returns 980.5915 kL
